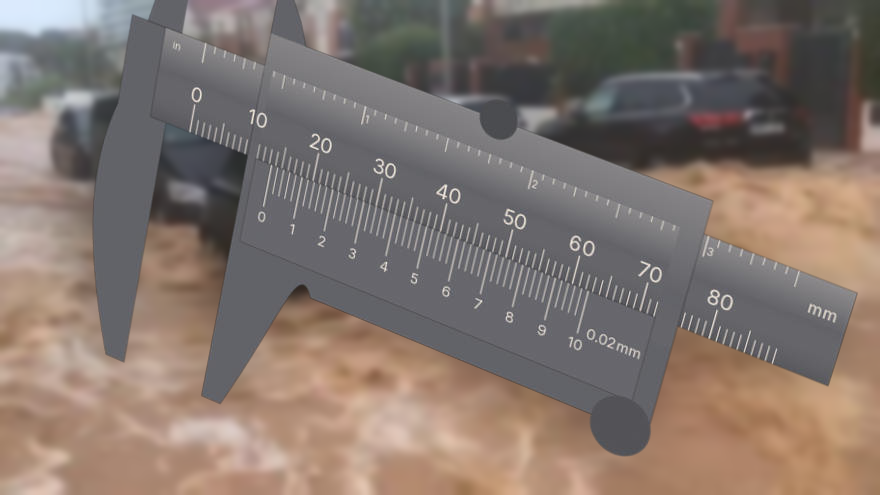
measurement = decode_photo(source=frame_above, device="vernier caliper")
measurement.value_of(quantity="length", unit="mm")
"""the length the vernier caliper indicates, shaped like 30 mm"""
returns 13.4 mm
